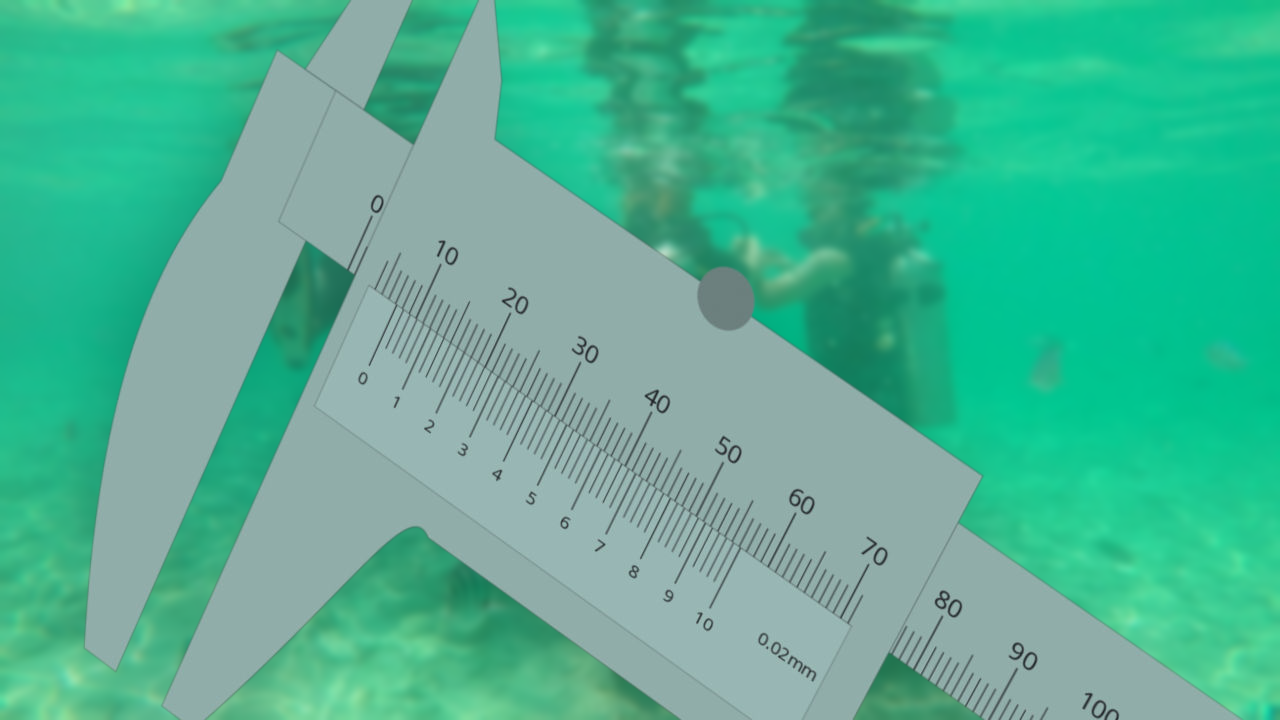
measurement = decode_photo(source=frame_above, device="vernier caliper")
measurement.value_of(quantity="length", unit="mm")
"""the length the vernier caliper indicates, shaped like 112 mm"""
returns 7.2 mm
